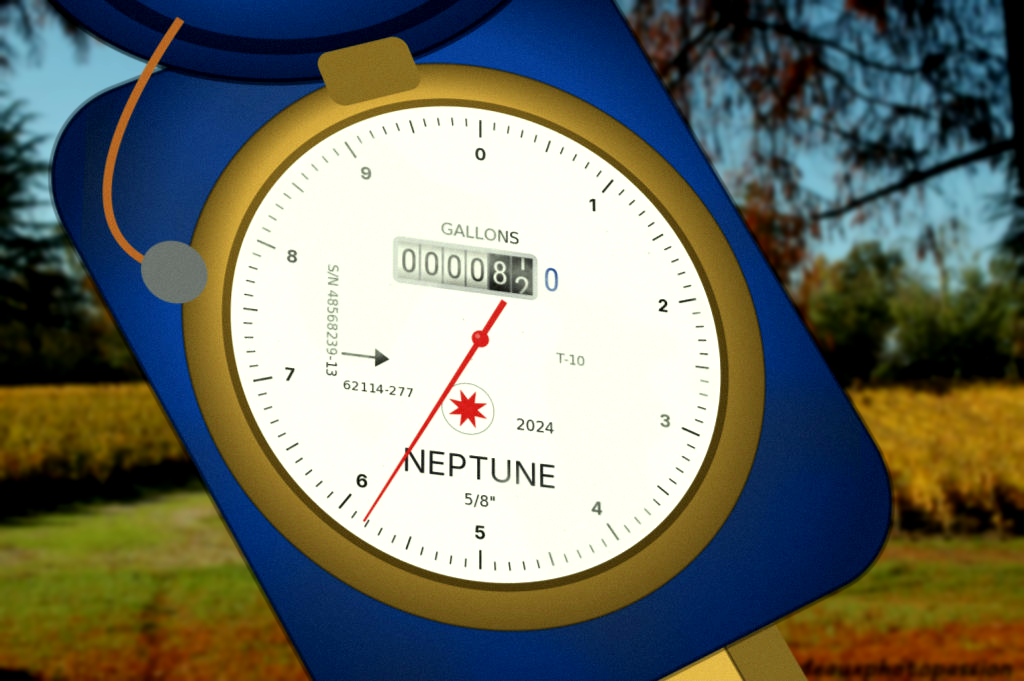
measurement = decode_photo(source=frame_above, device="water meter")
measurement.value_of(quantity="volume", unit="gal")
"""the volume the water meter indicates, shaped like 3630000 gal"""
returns 815.8 gal
